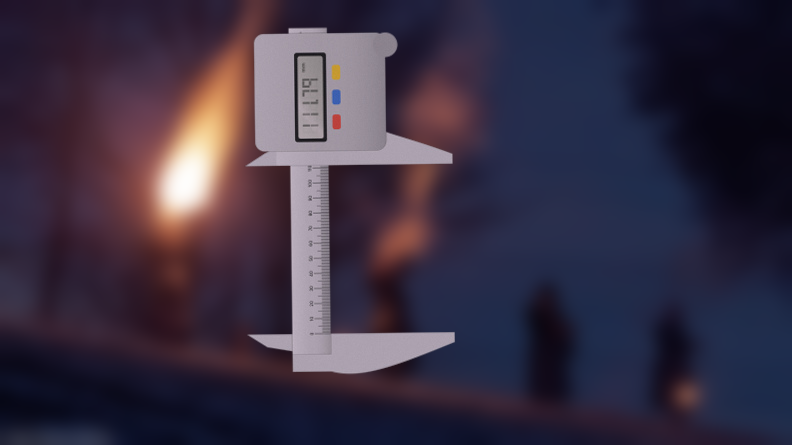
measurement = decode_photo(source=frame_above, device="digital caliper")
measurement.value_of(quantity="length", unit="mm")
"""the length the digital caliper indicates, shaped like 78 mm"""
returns 111.79 mm
